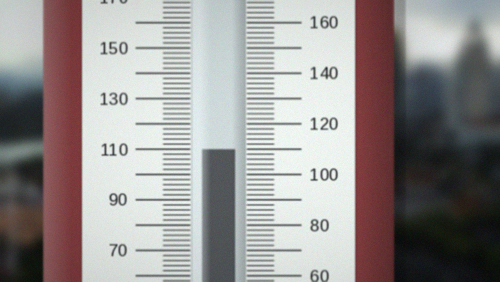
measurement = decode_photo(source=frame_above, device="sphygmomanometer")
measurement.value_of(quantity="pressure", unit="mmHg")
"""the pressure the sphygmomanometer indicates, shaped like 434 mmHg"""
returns 110 mmHg
